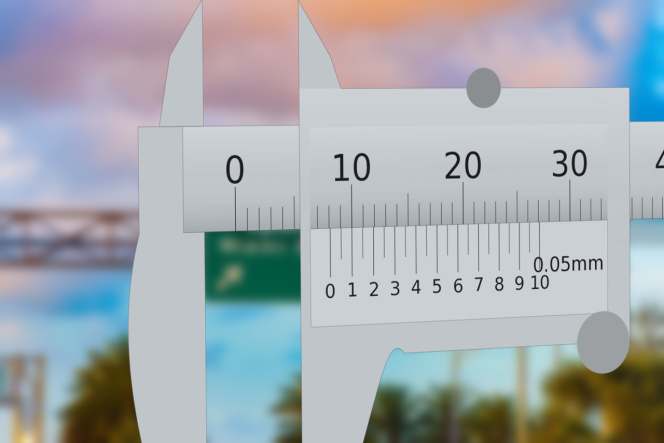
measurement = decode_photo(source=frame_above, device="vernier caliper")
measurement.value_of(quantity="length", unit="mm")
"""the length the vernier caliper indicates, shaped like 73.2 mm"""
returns 8.1 mm
